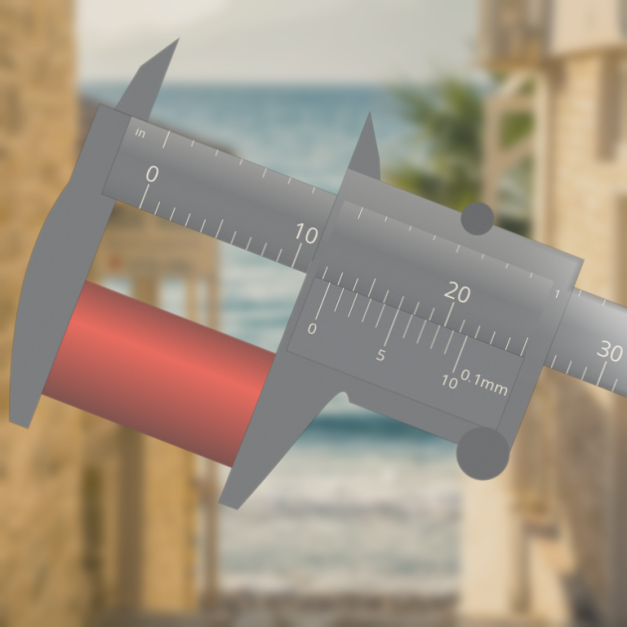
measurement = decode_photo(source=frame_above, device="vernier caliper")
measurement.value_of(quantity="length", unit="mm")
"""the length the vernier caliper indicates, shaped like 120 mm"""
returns 12.5 mm
